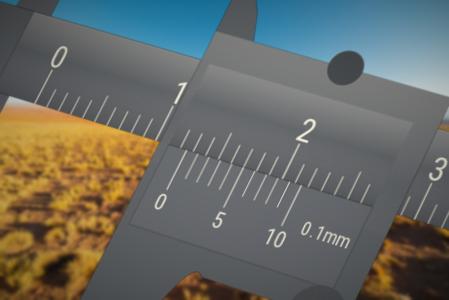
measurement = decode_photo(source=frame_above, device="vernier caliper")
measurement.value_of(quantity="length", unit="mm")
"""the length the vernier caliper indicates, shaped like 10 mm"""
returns 12.5 mm
